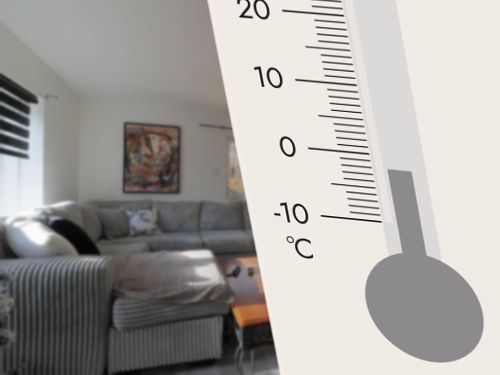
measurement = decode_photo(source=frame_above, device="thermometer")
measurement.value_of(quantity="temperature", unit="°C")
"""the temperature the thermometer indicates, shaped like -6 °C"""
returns -2 °C
